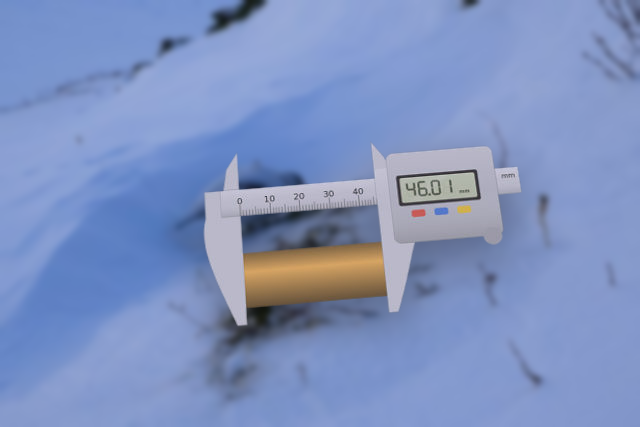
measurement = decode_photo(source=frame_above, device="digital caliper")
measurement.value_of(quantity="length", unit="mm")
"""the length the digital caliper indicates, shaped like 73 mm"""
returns 46.01 mm
